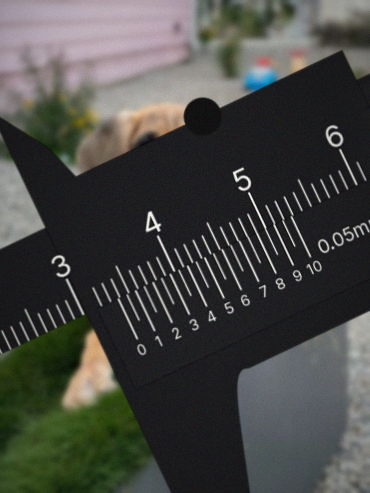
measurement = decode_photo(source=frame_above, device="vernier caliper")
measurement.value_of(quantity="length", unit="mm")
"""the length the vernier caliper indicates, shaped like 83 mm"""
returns 33.8 mm
